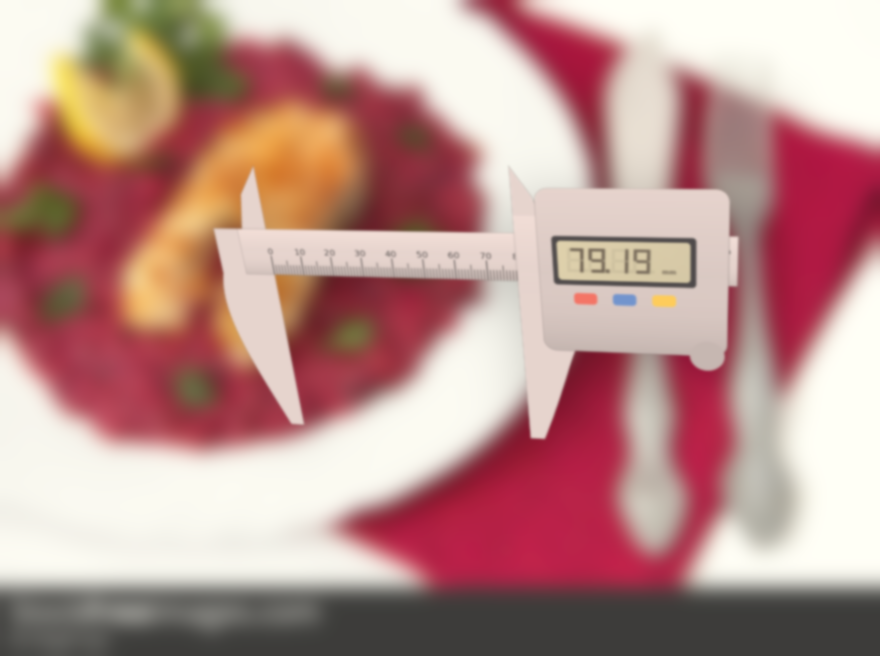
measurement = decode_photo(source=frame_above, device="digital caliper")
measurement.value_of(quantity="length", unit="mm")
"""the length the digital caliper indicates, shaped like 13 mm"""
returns 79.19 mm
